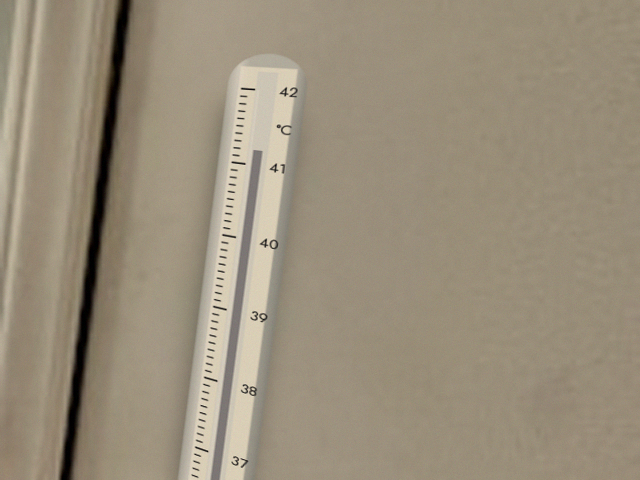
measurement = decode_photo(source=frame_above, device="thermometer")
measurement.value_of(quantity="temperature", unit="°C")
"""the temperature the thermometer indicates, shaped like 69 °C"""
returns 41.2 °C
